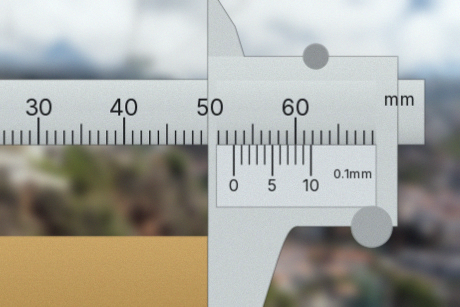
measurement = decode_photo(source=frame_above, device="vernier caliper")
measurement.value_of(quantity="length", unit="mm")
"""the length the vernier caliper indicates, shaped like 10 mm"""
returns 52.8 mm
